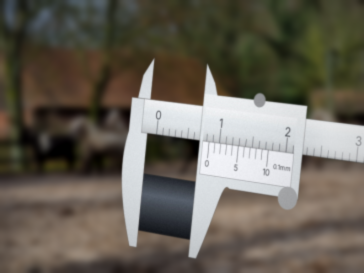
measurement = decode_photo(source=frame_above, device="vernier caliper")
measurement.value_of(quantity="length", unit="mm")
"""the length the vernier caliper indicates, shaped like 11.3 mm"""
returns 8.4 mm
